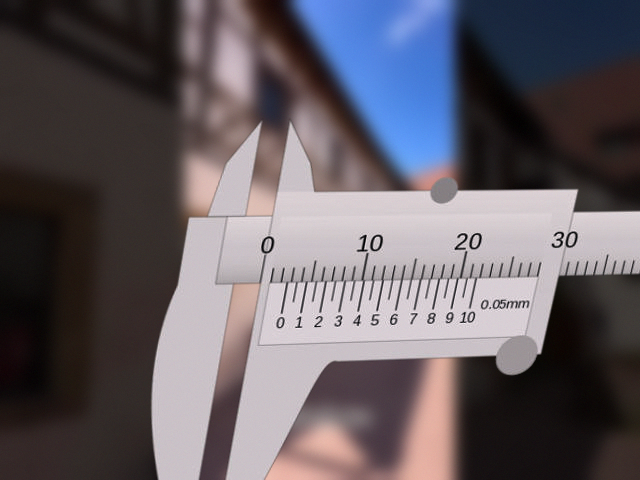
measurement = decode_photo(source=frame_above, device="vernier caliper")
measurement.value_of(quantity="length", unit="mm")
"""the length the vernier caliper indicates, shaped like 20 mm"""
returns 2.6 mm
